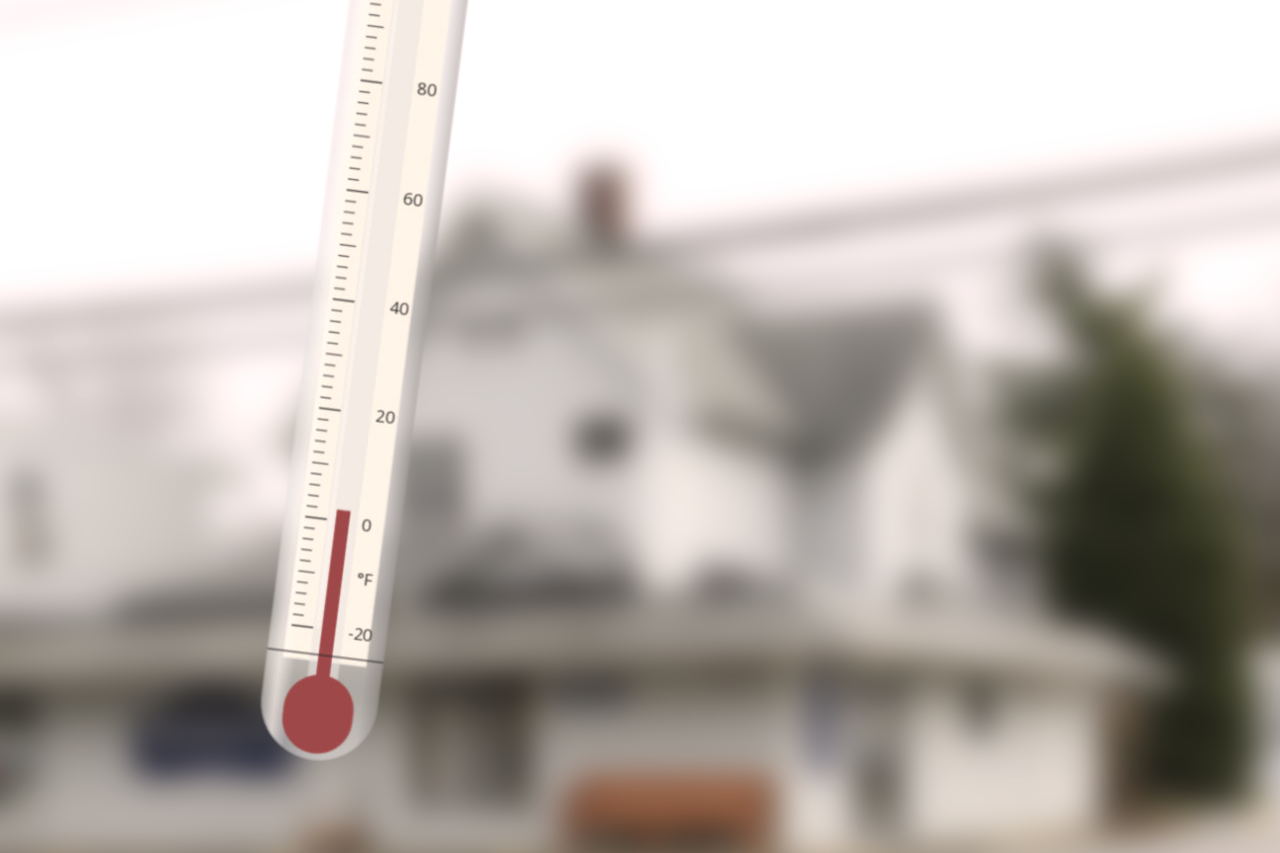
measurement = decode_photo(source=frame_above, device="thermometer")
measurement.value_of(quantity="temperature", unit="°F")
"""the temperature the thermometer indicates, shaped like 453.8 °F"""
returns 2 °F
